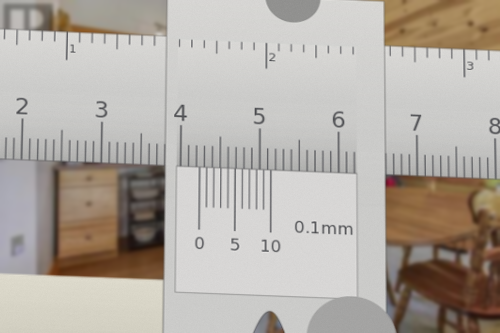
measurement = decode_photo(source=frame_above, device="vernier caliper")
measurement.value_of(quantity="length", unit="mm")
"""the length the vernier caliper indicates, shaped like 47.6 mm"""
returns 42.4 mm
